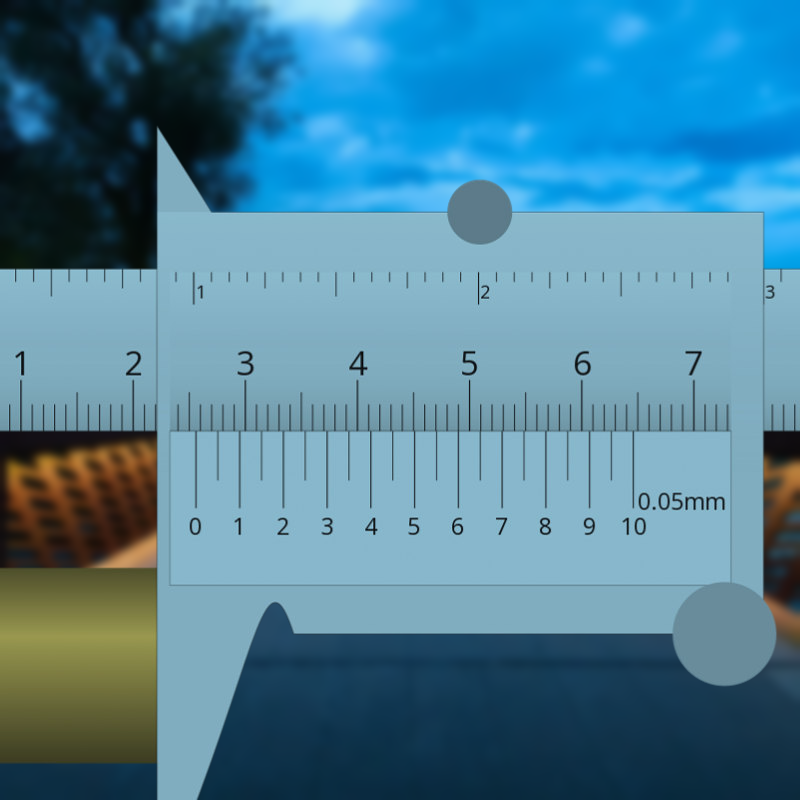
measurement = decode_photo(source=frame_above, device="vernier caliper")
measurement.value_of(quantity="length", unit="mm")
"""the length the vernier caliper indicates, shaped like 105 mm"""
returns 25.6 mm
